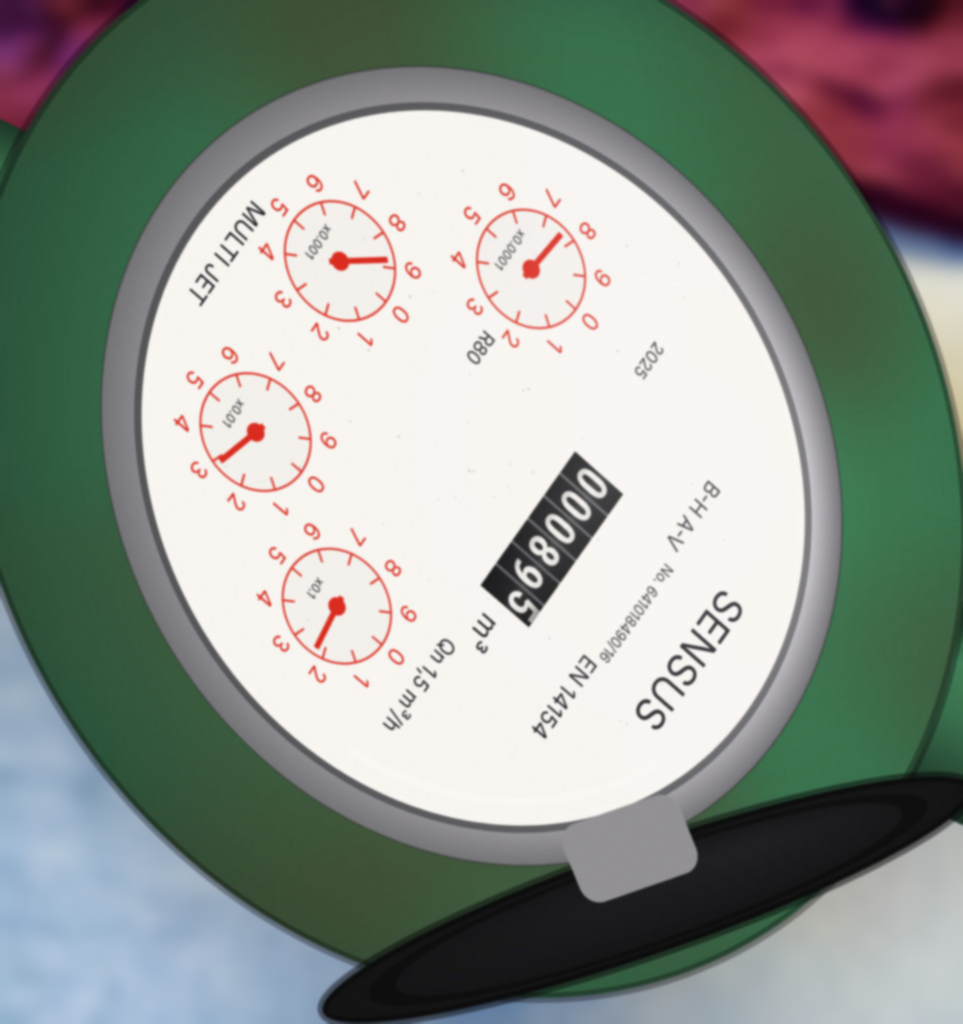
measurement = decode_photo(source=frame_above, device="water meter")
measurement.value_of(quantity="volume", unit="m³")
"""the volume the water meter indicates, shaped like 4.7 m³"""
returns 895.2287 m³
